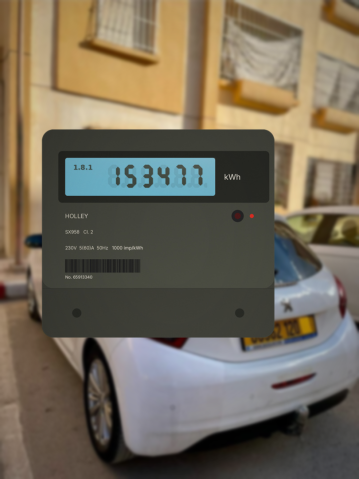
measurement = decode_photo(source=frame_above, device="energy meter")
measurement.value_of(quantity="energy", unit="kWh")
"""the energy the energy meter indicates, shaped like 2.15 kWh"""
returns 153477 kWh
